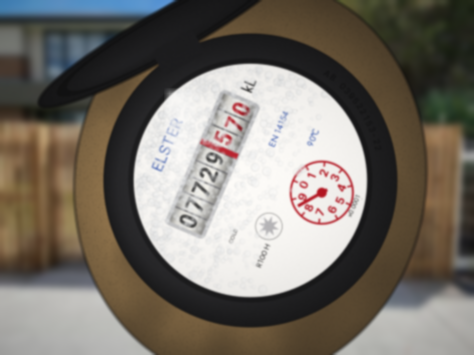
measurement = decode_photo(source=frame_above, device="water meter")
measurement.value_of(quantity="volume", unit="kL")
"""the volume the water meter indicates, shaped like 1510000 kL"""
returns 7729.5698 kL
